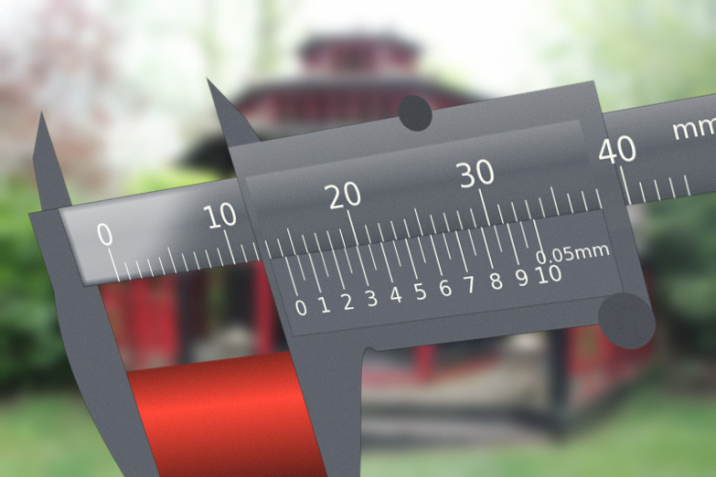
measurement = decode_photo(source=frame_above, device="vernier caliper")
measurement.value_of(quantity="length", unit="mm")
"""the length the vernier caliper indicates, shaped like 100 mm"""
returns 14.2 mm
